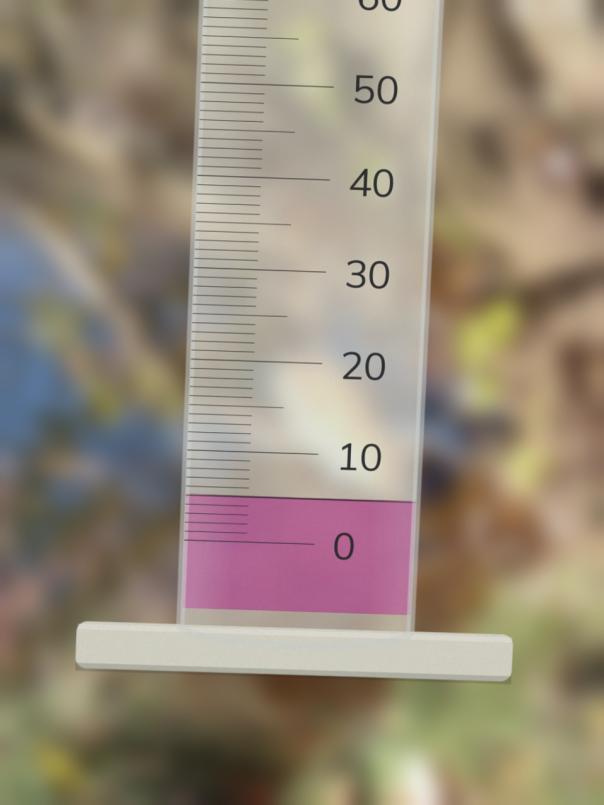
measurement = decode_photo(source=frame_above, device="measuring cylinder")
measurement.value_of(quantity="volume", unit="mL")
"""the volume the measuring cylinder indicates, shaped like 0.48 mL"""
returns 5 mL
